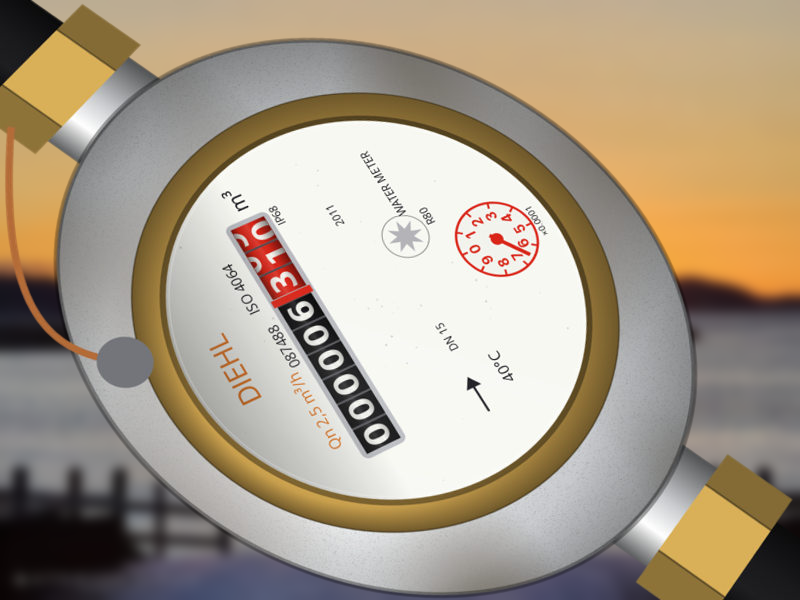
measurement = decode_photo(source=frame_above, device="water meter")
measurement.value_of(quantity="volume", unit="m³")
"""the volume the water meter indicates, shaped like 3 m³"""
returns 6.3096 m³
